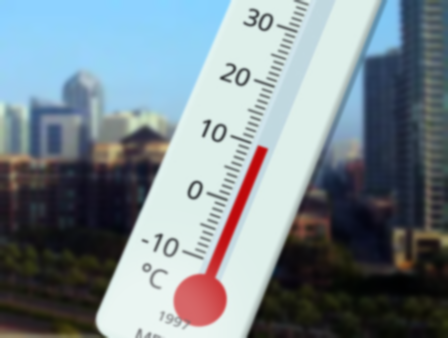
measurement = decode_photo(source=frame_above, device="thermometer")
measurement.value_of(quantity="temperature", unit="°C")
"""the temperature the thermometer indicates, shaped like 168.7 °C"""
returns 10 °C
